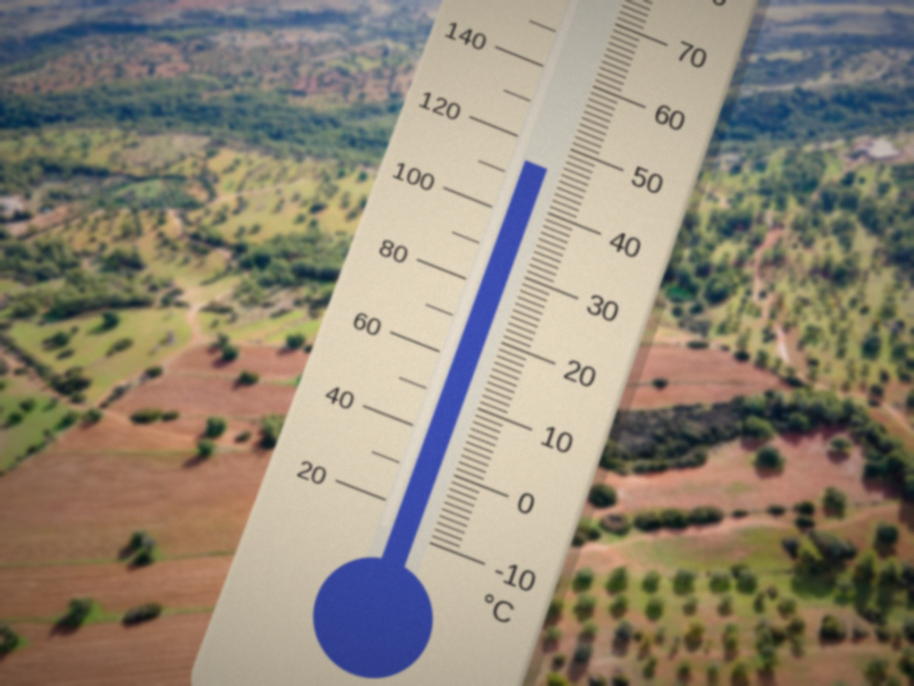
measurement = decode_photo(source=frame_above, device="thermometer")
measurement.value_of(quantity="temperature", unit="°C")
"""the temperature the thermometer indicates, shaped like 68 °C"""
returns 46 °C
